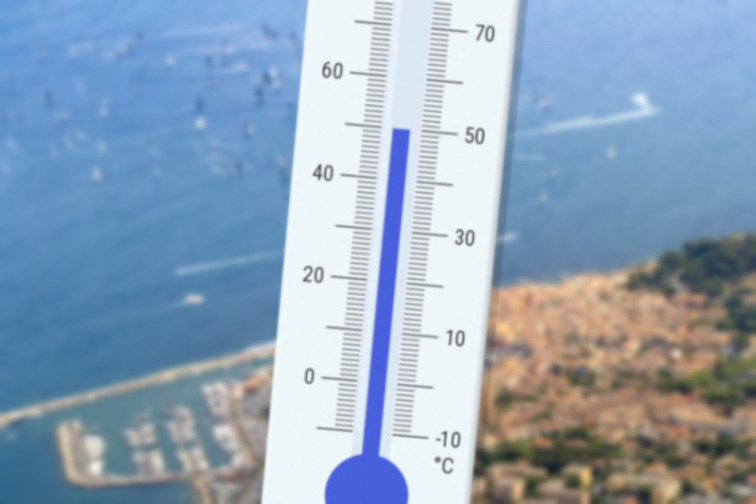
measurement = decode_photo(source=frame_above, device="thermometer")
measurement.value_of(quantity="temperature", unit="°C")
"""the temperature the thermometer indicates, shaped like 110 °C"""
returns 50 °C
